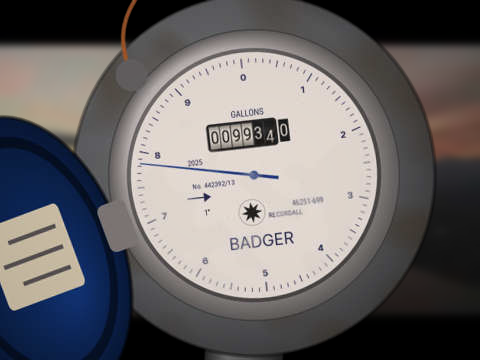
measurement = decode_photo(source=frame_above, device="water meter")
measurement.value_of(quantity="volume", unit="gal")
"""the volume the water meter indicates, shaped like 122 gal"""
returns 99337.8 gal
